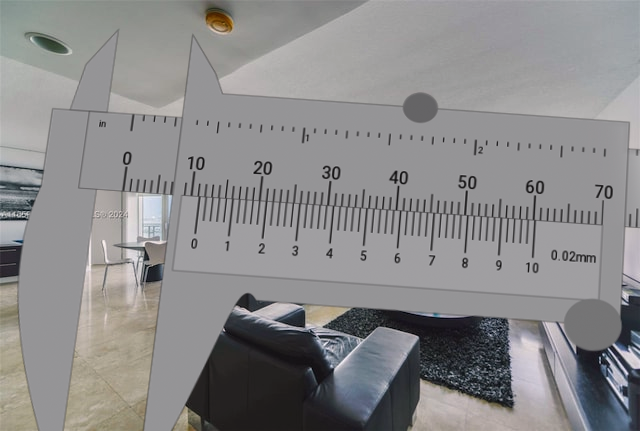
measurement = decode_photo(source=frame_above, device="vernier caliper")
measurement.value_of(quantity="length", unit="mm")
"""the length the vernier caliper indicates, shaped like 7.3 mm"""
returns 11.2 mm
